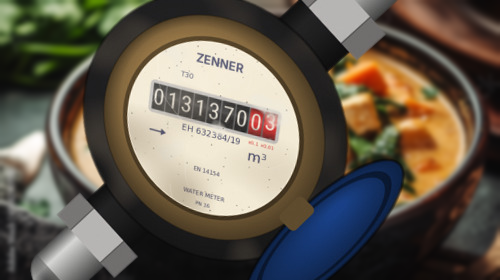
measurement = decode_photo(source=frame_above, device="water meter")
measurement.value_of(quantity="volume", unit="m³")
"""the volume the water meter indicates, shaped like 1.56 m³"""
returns 131370.03 m³
